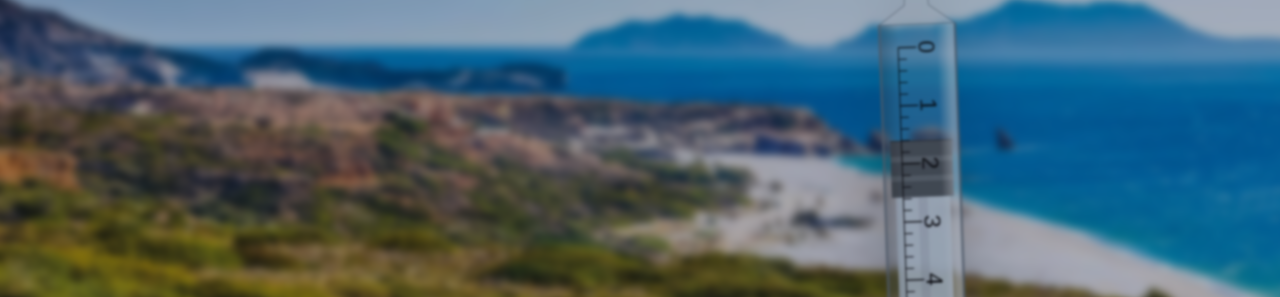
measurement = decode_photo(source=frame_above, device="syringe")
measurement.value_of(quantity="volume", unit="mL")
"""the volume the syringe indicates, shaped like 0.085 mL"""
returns 1.6 mL
